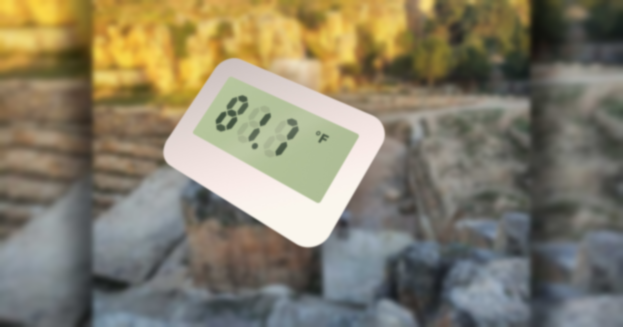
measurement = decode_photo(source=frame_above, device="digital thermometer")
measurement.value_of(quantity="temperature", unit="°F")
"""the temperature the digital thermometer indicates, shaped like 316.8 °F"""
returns 81.7 °F
